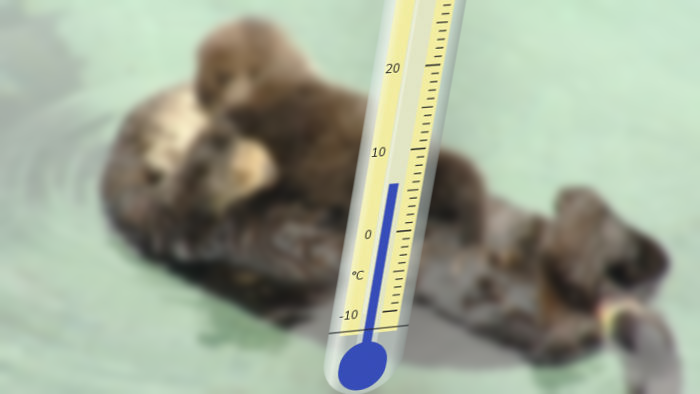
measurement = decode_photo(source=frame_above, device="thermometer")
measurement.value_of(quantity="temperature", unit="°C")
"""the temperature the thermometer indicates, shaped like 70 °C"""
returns 6 °C
